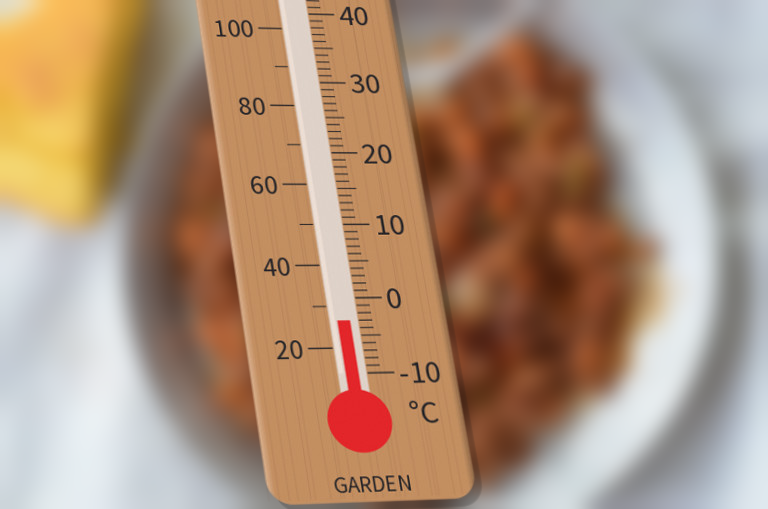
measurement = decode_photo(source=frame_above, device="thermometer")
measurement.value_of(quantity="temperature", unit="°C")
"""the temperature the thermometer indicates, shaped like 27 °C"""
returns -3 °C
